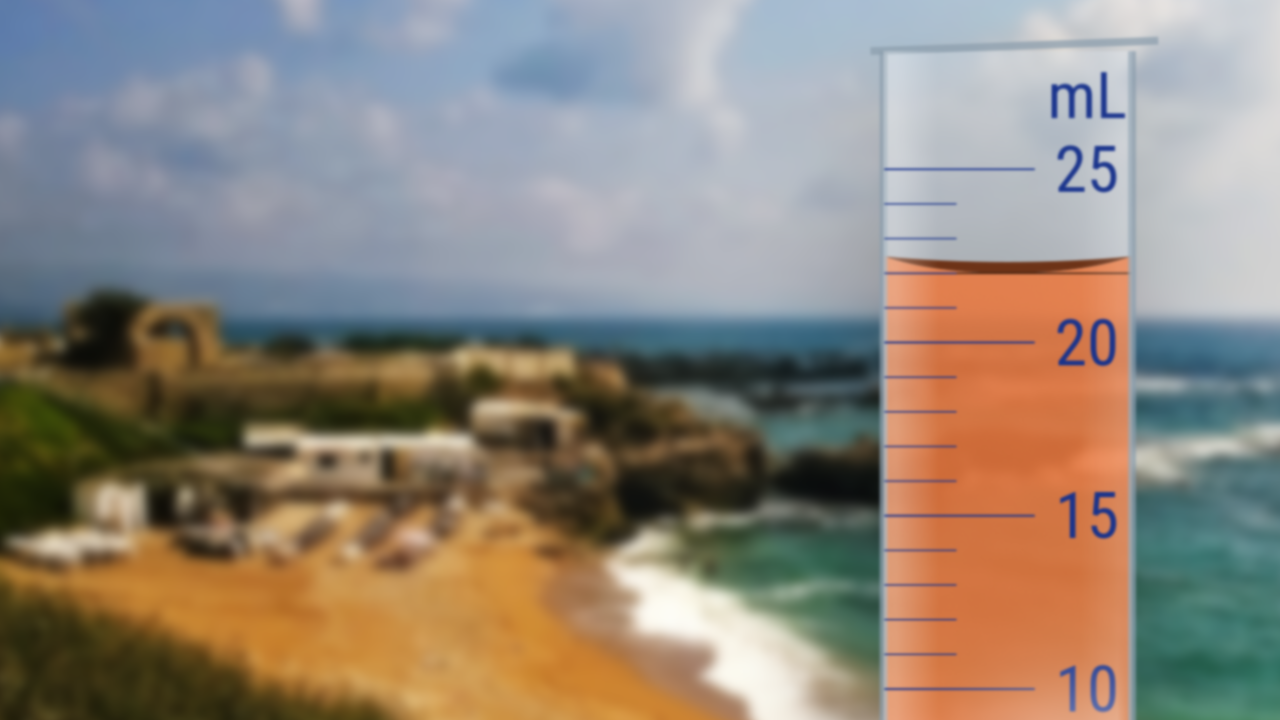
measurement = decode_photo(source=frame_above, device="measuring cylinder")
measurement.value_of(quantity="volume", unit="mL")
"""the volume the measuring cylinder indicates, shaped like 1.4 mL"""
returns 22 mL
